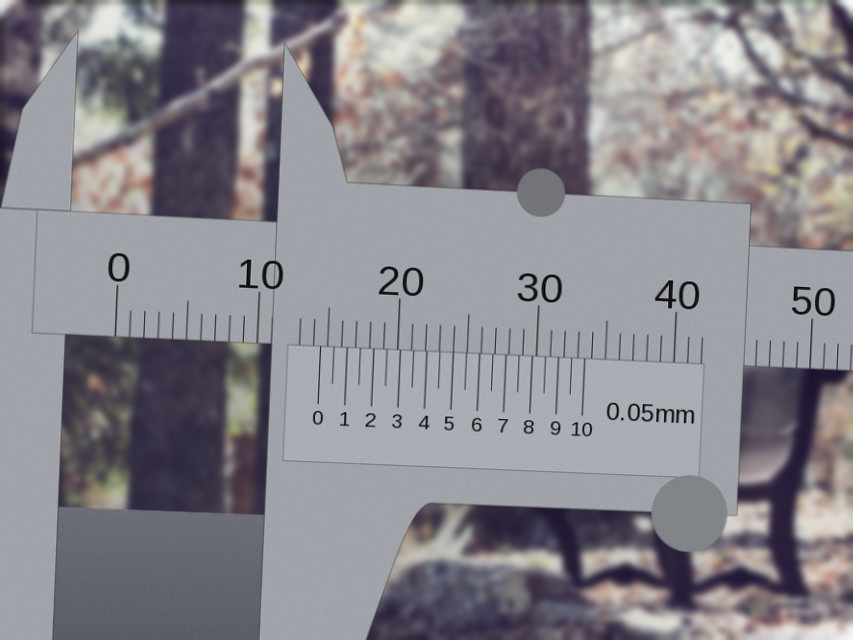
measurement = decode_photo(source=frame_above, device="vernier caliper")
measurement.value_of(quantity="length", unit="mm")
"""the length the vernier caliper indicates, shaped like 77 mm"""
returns 14.5 mm
